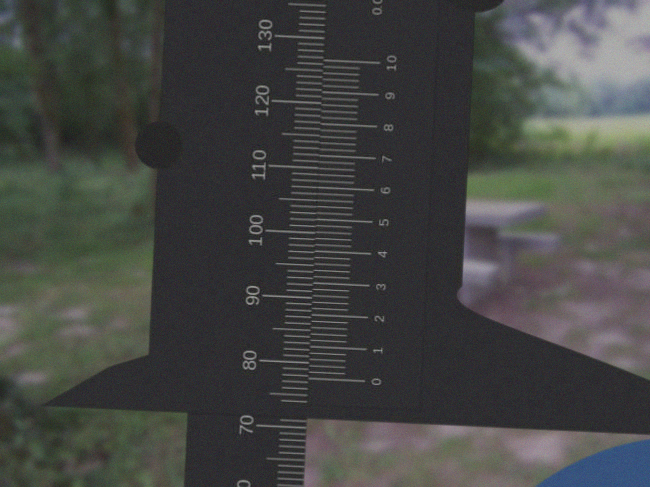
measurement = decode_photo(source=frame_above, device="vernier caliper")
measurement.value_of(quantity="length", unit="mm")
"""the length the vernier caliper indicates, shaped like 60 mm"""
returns 77.6 mm
